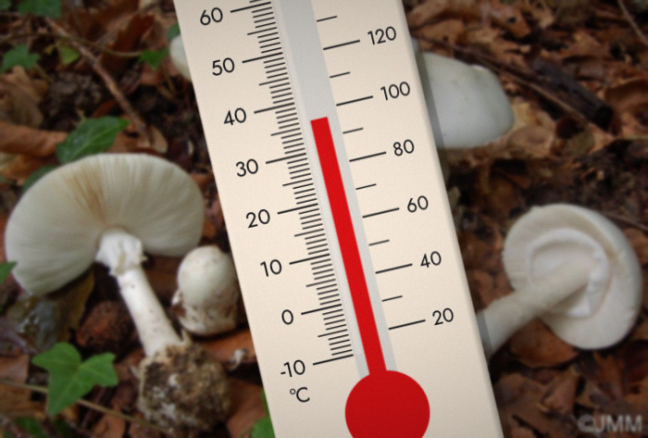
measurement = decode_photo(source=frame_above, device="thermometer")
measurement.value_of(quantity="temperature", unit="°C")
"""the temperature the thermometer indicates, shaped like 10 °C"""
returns 36 °C
